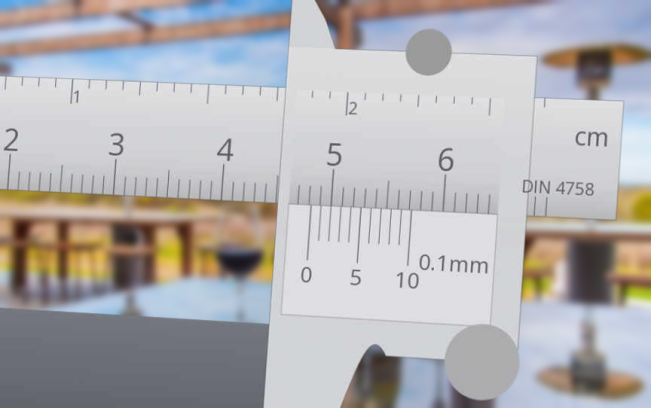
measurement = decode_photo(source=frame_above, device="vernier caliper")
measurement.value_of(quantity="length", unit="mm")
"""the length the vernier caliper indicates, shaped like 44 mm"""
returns 48.2 mm
